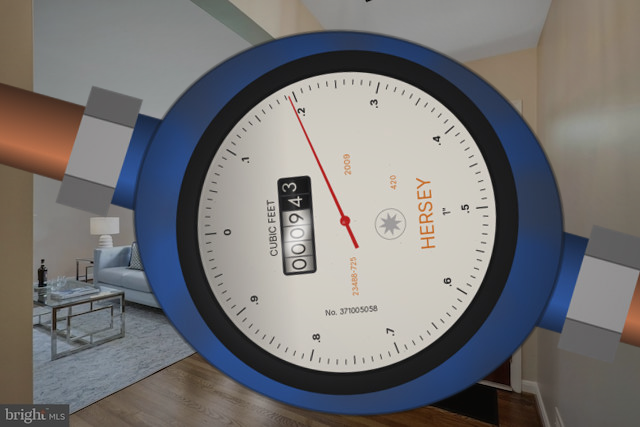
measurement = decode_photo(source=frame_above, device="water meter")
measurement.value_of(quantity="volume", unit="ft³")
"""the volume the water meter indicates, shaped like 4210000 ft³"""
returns 943.19 ft³
